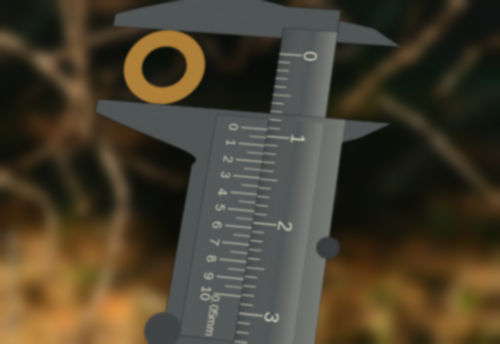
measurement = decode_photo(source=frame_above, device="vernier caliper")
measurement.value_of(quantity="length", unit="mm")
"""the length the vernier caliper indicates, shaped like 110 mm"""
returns 9.2 mm
